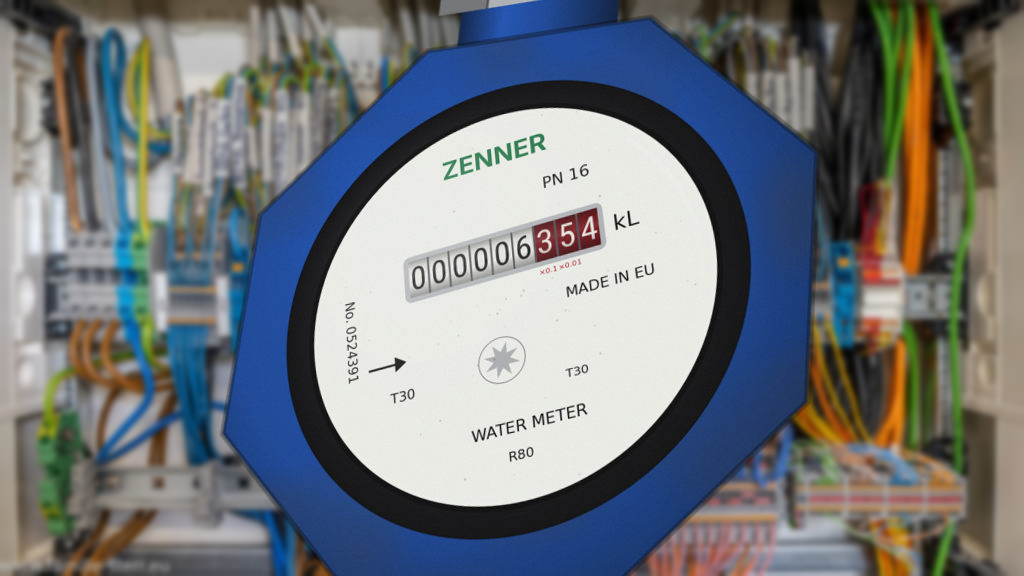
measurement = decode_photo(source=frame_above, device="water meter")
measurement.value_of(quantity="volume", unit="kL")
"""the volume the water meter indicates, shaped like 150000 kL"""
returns 6.354 kL
